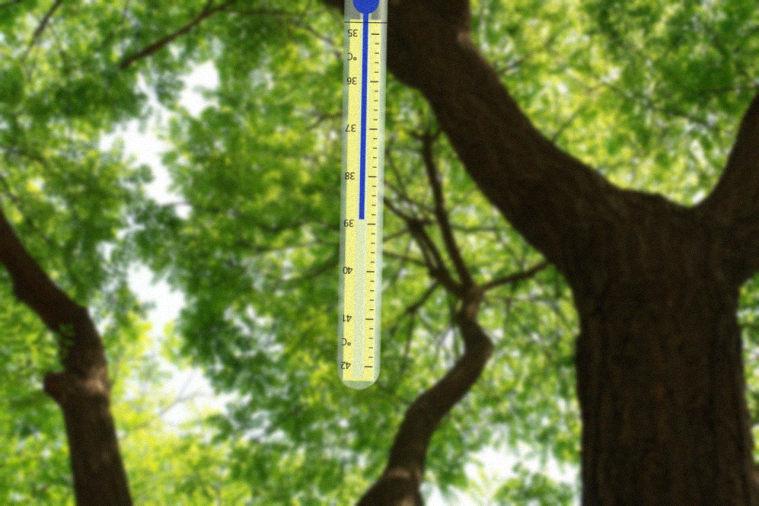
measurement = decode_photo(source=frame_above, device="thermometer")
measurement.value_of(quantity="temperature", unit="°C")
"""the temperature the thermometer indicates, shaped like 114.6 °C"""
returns 38.9 °C
